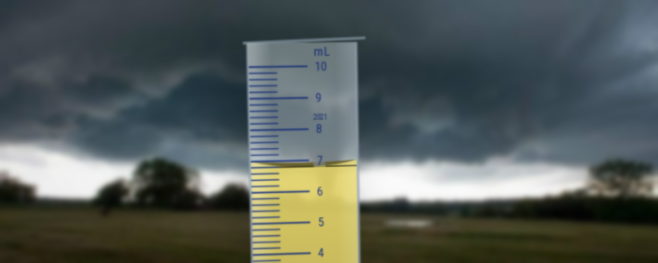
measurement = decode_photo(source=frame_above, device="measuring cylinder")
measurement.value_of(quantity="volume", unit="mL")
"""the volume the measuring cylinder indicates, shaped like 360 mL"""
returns 6.8 mL
